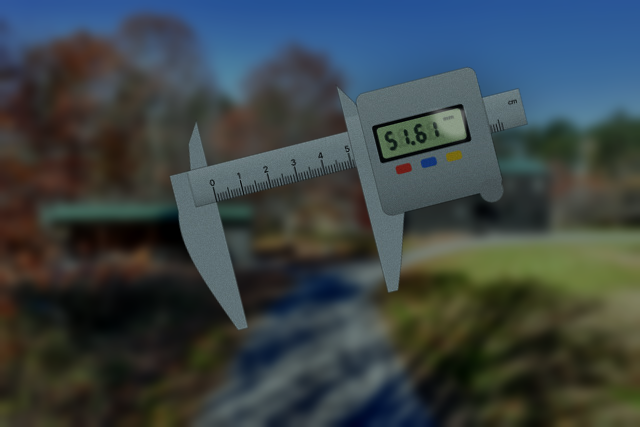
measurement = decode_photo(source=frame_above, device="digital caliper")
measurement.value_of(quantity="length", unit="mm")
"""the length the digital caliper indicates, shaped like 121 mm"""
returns 51.61 mm
